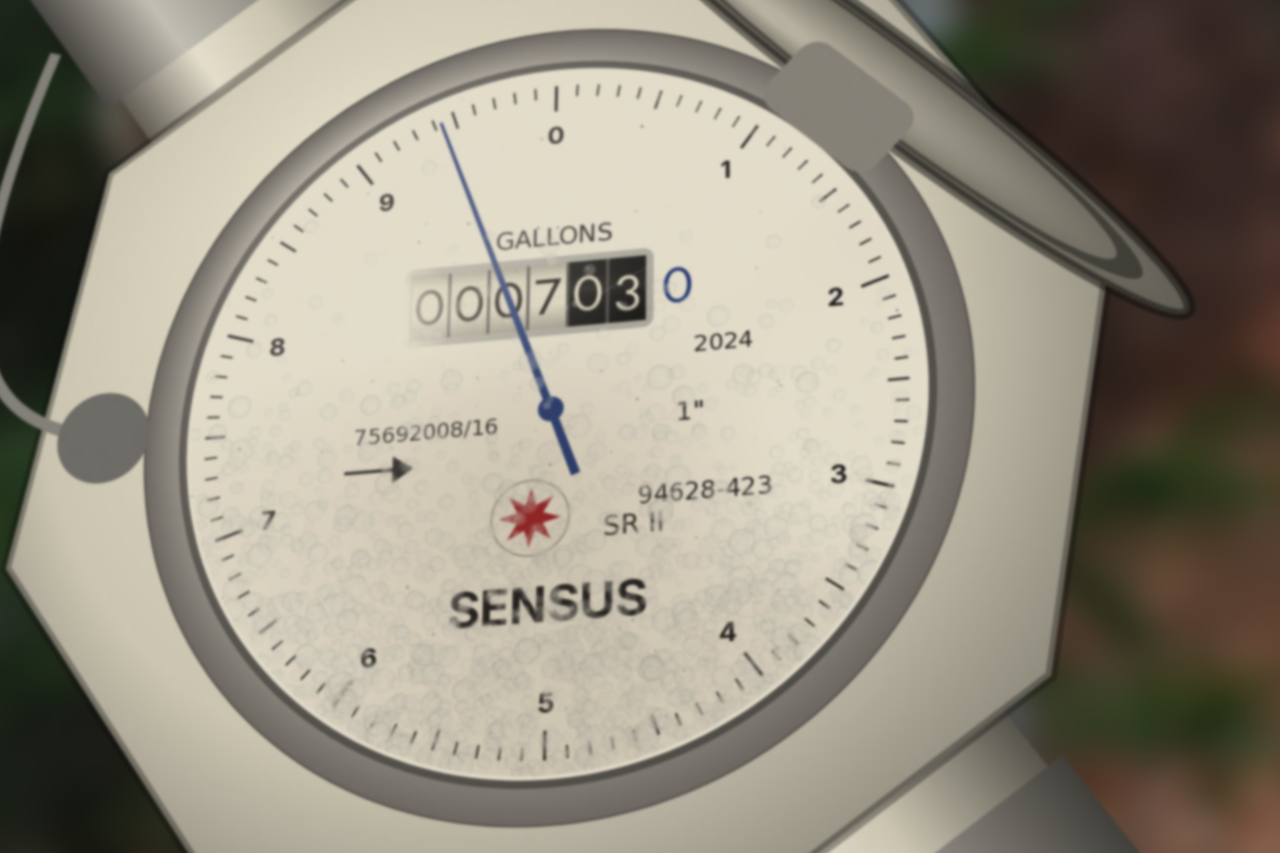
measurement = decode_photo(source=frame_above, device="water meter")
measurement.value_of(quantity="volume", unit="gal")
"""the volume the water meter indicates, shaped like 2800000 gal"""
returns 7029.4 gal
